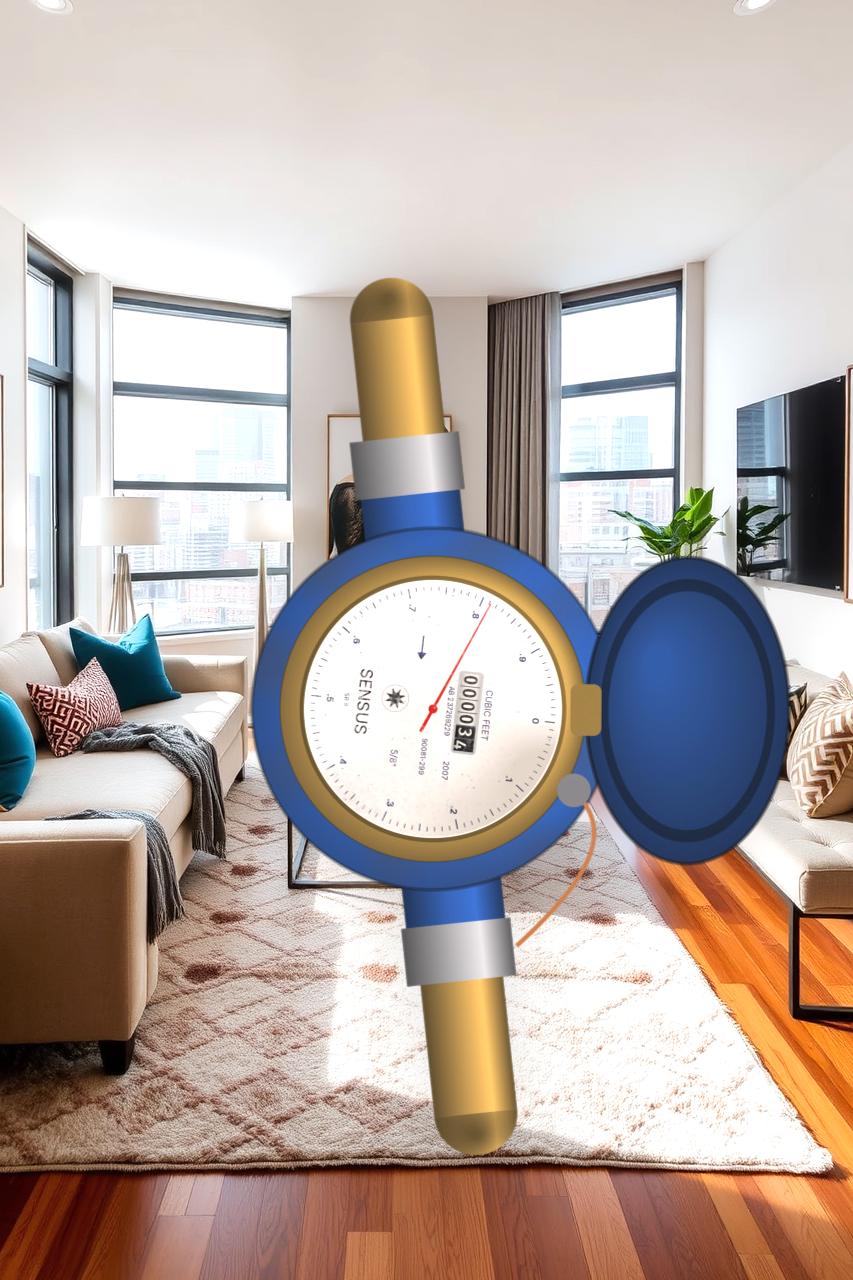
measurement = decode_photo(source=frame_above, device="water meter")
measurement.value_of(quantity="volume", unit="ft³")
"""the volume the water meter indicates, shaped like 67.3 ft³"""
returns 33.81 ft³
